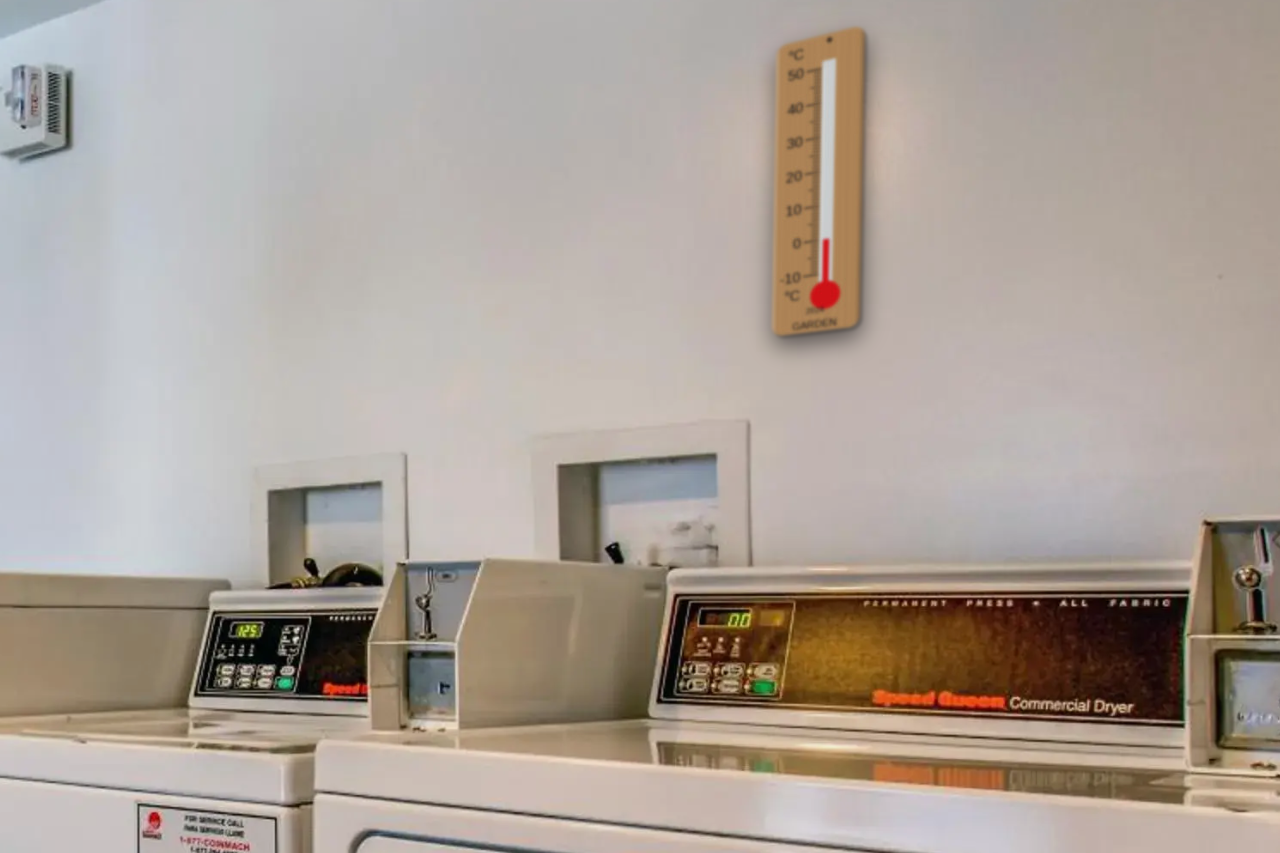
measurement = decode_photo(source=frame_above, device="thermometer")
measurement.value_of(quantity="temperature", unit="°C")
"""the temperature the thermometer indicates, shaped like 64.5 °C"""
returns 0 °C
